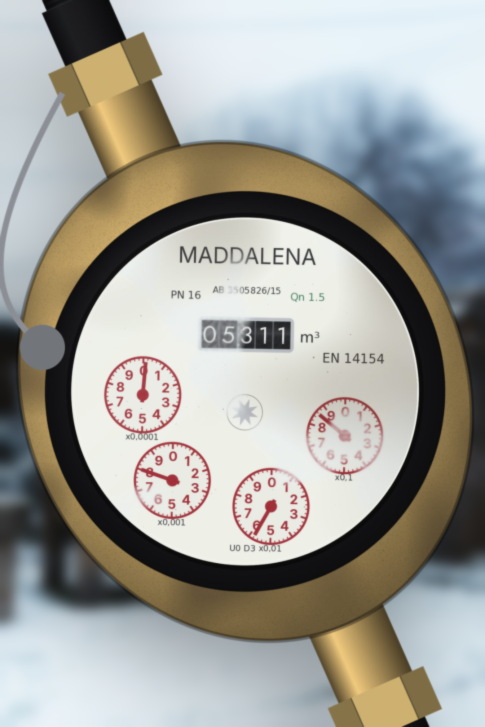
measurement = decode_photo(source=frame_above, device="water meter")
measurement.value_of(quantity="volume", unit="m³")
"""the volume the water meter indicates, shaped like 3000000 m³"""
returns 5311.8580 m³
